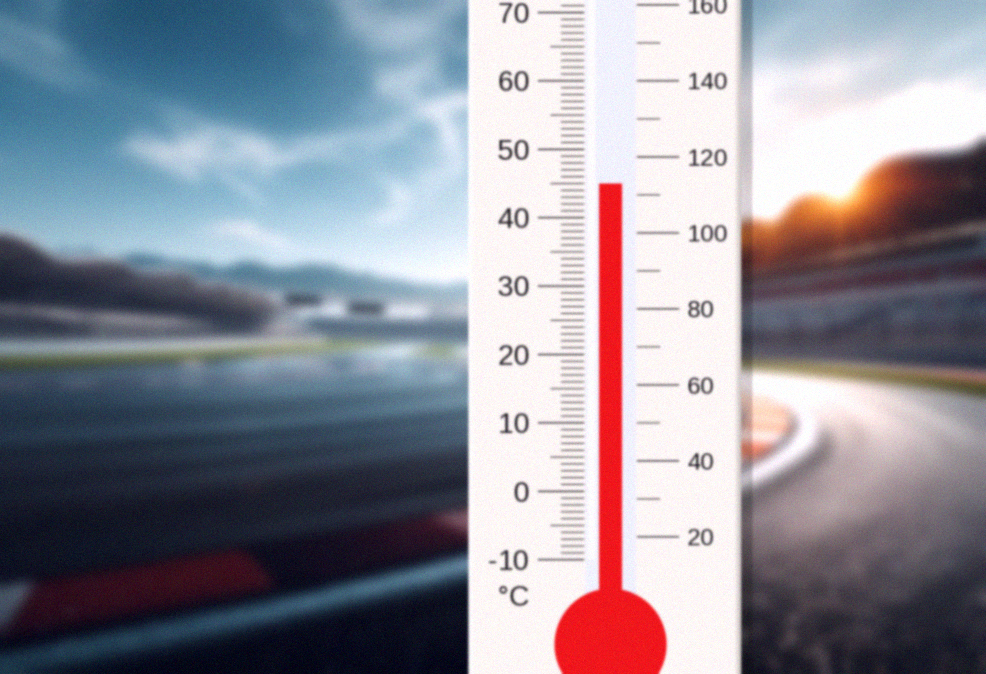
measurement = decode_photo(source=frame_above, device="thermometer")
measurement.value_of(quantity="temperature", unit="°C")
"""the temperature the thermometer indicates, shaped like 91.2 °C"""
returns 45 °C
